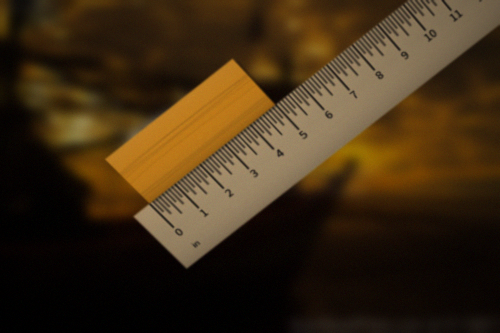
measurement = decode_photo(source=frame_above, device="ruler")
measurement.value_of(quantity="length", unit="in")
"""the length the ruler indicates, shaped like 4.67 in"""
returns 5 in
